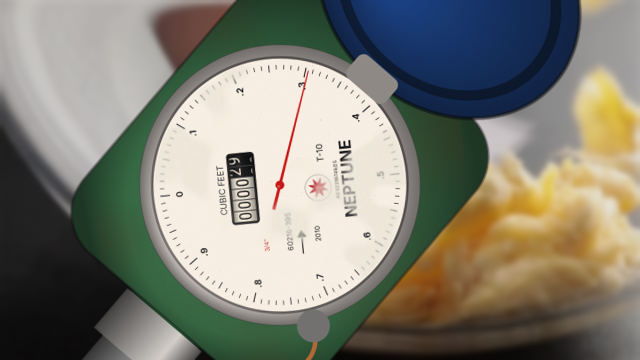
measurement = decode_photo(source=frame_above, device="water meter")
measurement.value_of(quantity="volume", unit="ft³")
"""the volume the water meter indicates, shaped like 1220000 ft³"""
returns 29.30 ft³
